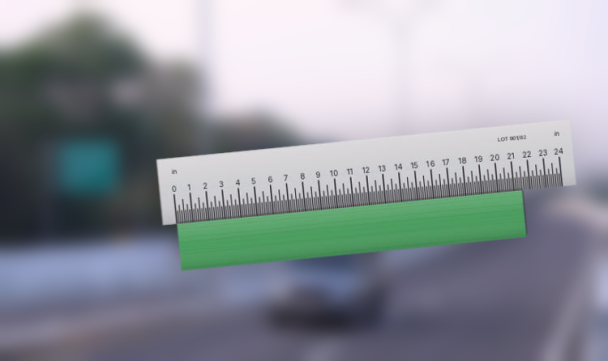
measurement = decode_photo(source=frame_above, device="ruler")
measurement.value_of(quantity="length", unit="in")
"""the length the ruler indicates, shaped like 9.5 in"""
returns 21.5 in
